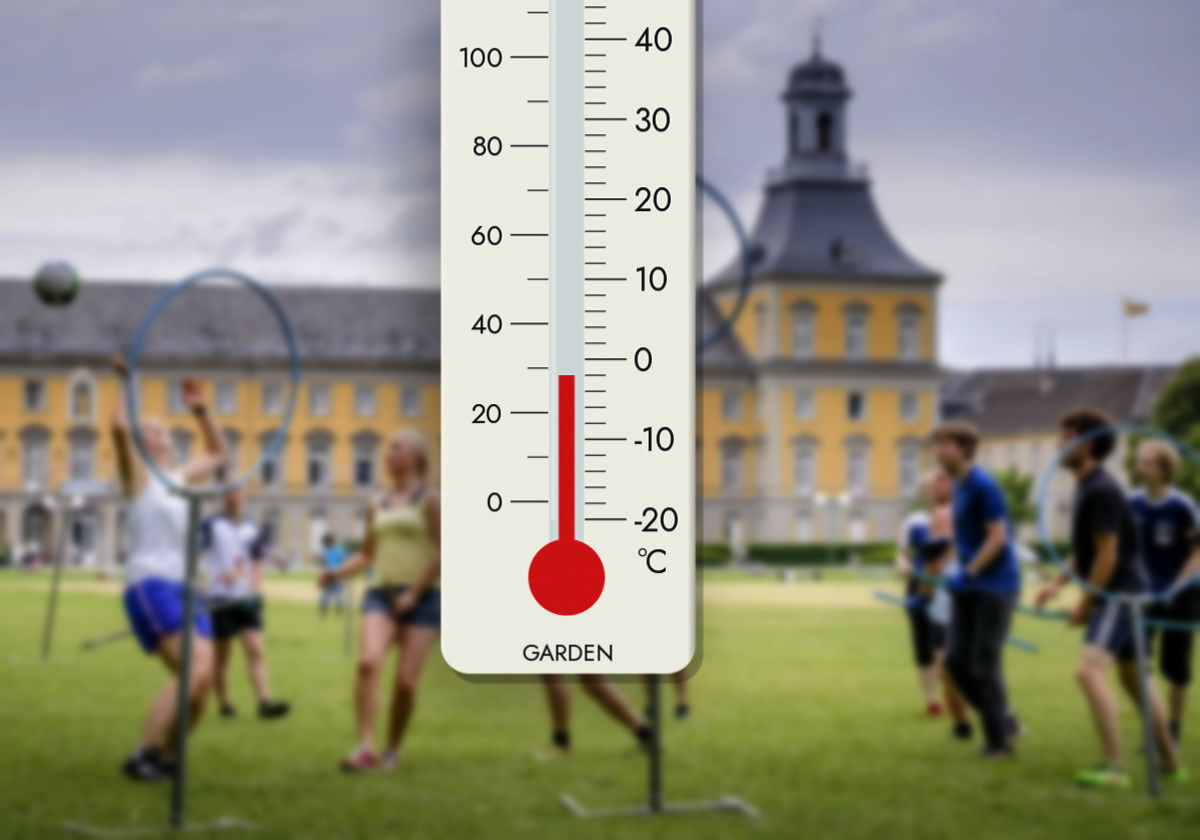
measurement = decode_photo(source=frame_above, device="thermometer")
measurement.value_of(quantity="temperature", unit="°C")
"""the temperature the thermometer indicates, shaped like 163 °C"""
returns -2 °C
